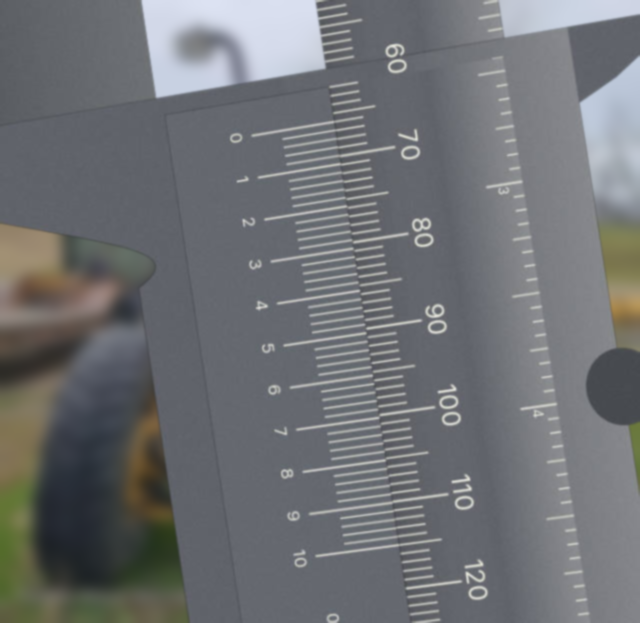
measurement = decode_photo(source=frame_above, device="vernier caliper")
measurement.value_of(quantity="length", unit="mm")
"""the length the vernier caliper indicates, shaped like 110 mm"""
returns 66.0 mm
